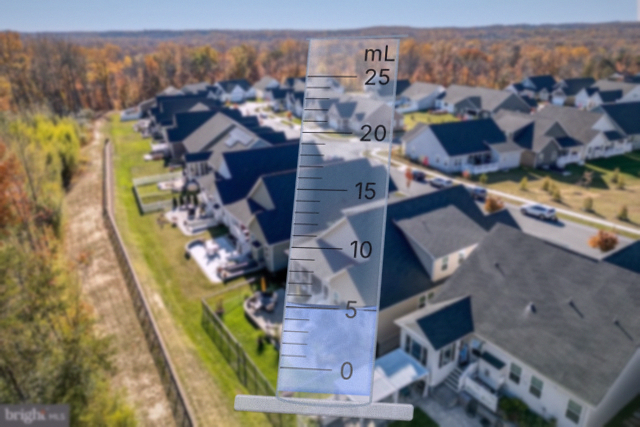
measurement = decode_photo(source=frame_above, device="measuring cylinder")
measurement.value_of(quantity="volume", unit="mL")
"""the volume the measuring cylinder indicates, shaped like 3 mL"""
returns 5 mL
